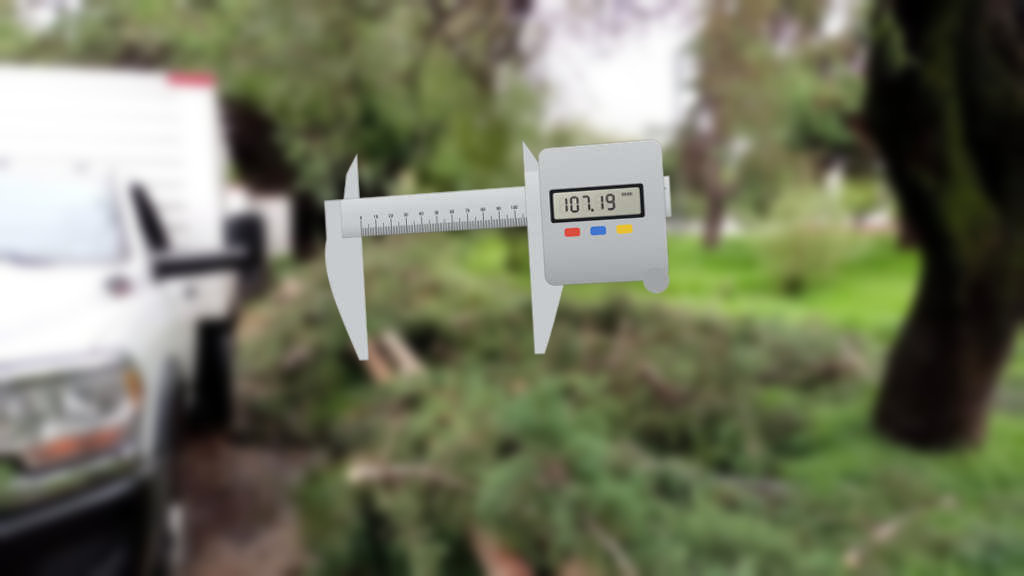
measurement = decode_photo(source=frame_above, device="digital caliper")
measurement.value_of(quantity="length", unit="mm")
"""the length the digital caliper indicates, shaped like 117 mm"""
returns 107.19 mm
